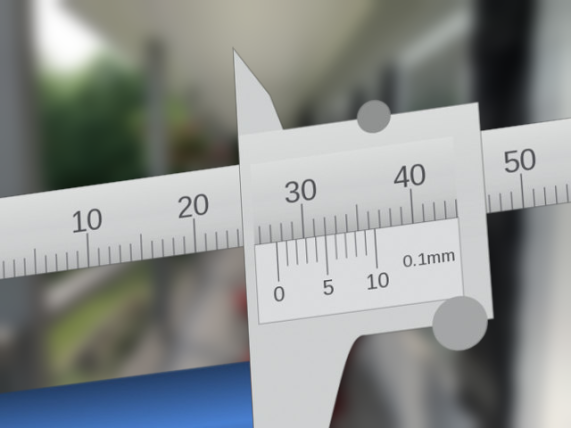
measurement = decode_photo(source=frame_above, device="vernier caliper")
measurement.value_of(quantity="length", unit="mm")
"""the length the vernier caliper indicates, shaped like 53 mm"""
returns 27.5 mm
